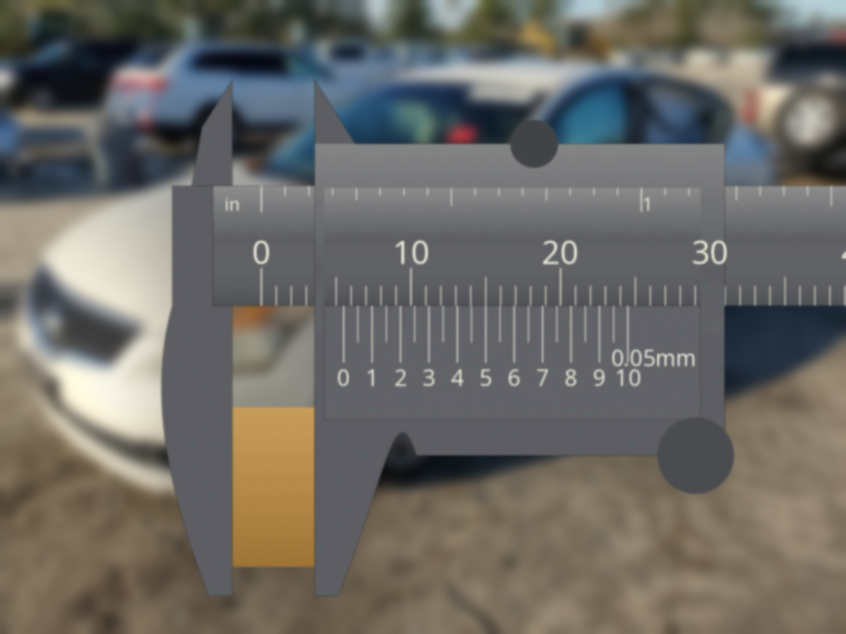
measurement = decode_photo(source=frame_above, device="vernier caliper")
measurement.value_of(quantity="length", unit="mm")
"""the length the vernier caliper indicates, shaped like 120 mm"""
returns 5.5 mm
